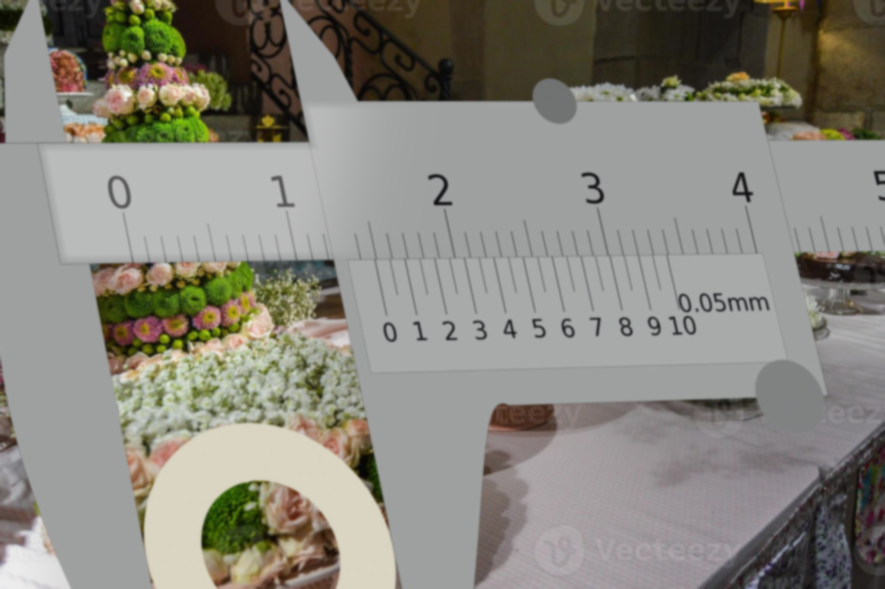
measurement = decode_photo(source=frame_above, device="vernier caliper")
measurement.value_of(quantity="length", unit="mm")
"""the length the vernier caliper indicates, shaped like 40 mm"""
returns 14.9 mm
